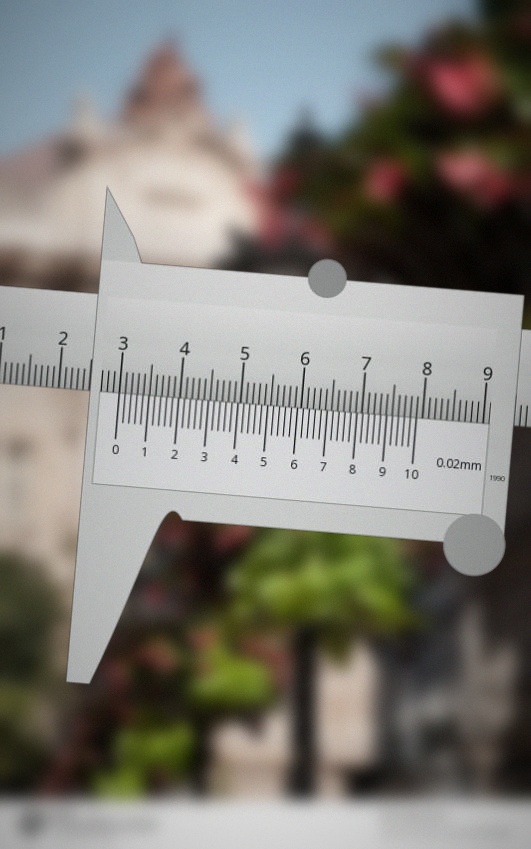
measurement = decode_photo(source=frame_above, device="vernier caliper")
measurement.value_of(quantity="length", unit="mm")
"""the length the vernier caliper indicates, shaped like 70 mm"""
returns 30.0 mm
